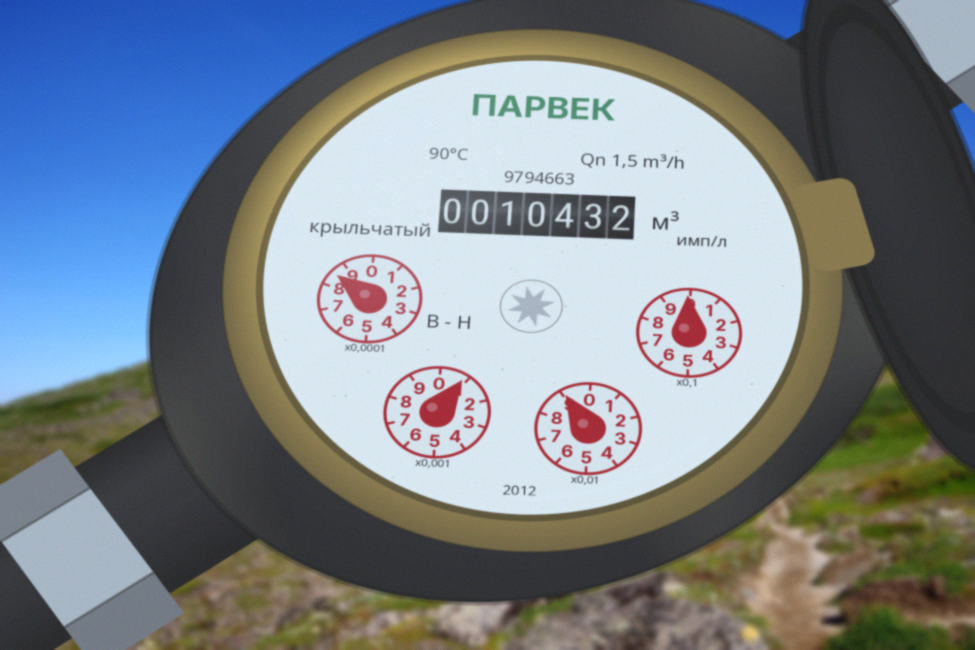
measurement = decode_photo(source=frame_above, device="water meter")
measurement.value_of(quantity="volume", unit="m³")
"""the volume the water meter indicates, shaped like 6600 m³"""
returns 10431.9908 m³
